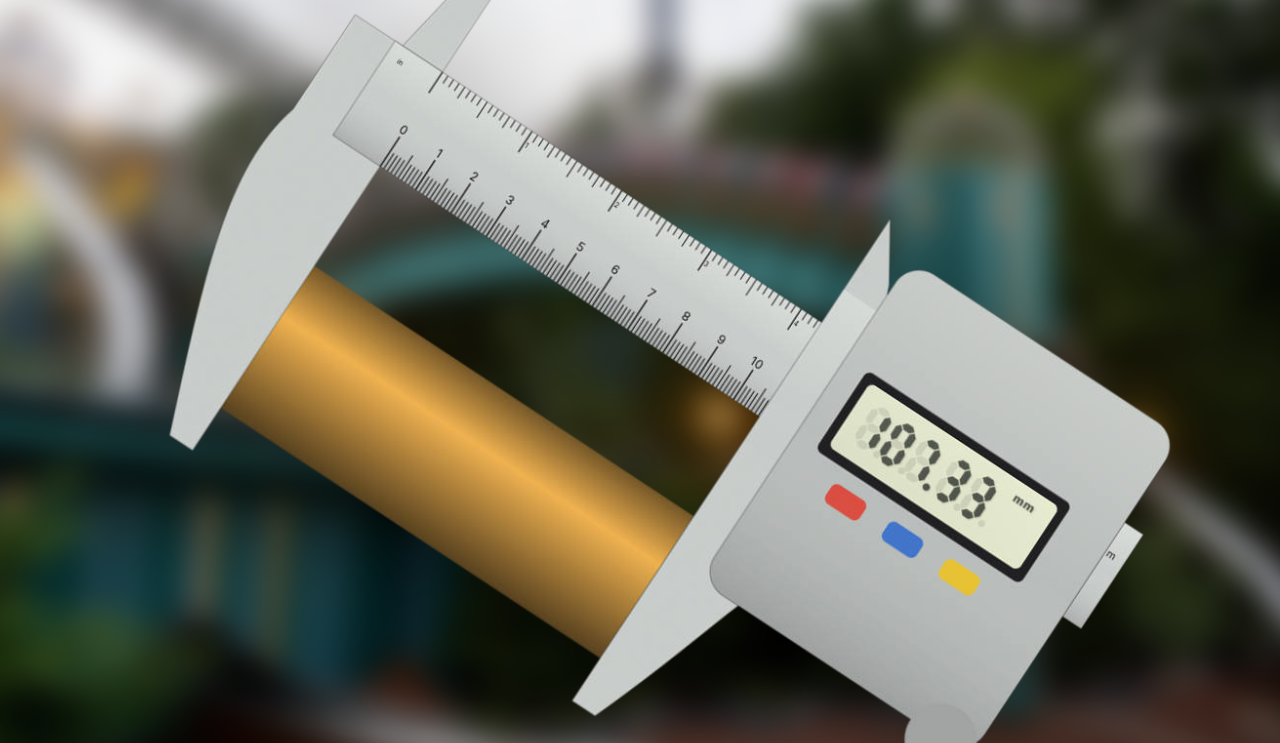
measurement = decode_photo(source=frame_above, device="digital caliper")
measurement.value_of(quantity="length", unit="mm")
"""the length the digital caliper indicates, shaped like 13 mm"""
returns 107.33 mm
